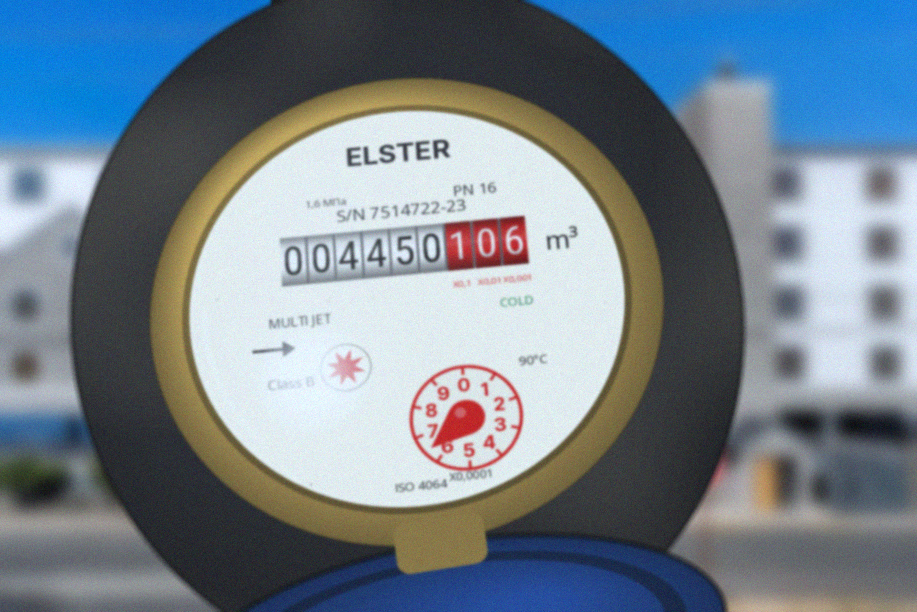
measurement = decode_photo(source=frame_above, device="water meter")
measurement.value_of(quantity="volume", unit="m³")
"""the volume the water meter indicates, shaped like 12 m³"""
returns 4450.1066 m³
